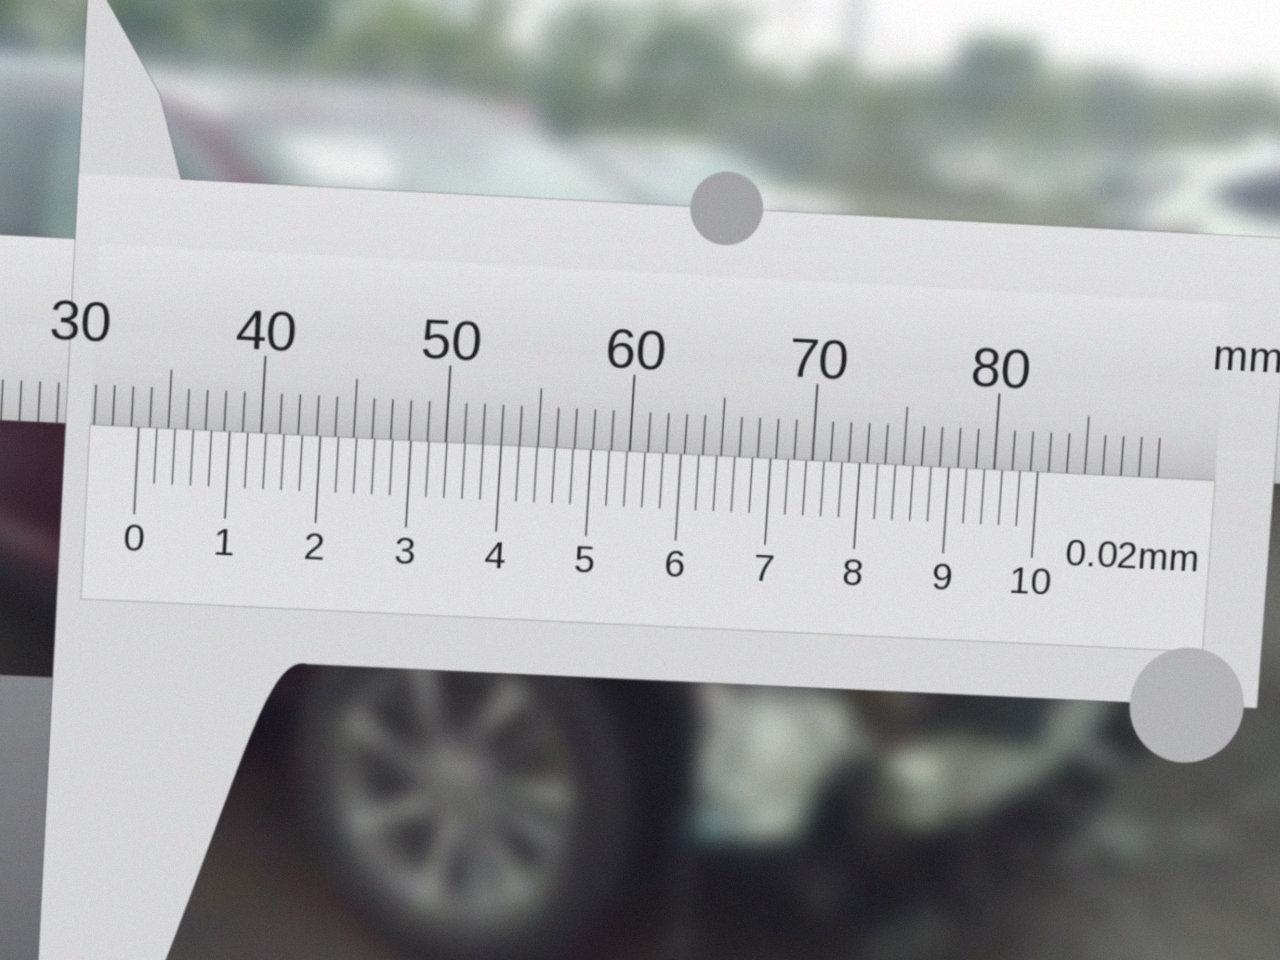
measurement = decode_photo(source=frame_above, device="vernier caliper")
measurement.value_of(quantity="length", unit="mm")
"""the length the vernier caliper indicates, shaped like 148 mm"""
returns 33.4 mm
